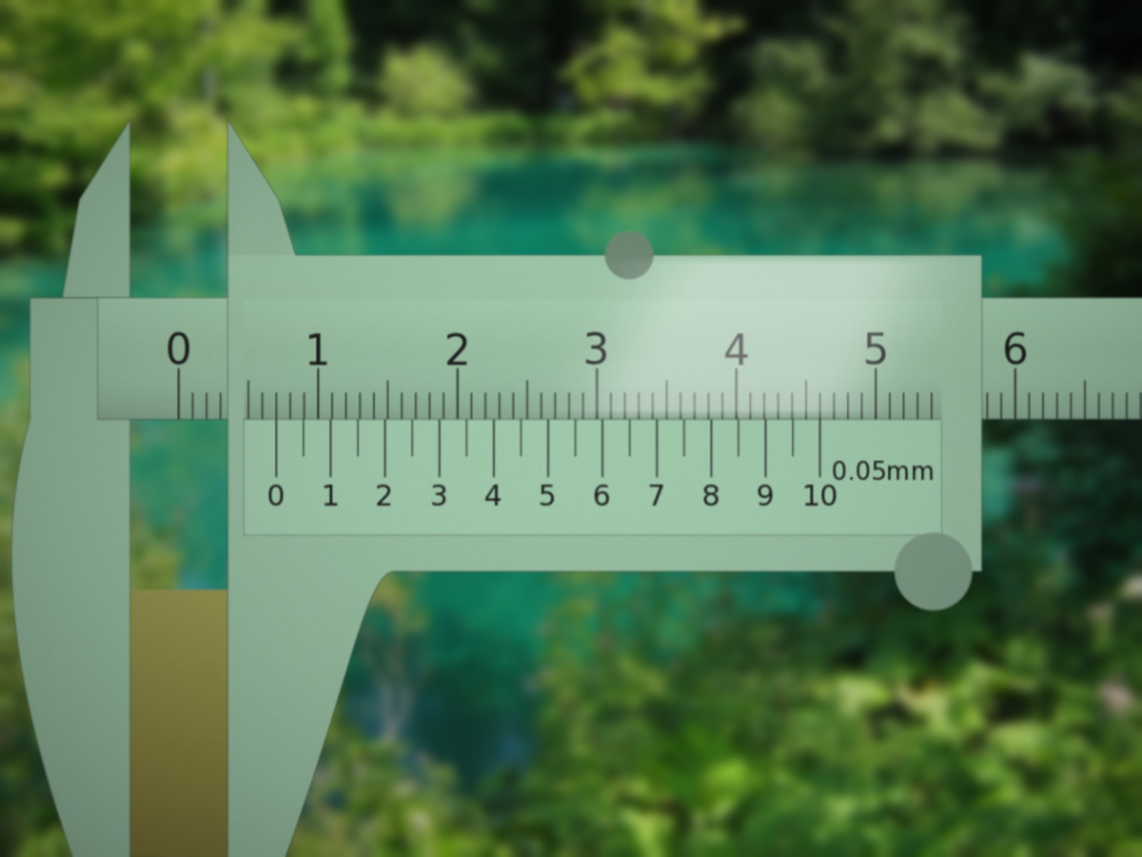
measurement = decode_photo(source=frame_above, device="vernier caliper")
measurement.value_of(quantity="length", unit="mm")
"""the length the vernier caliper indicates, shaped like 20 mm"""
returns 7.0 mm
